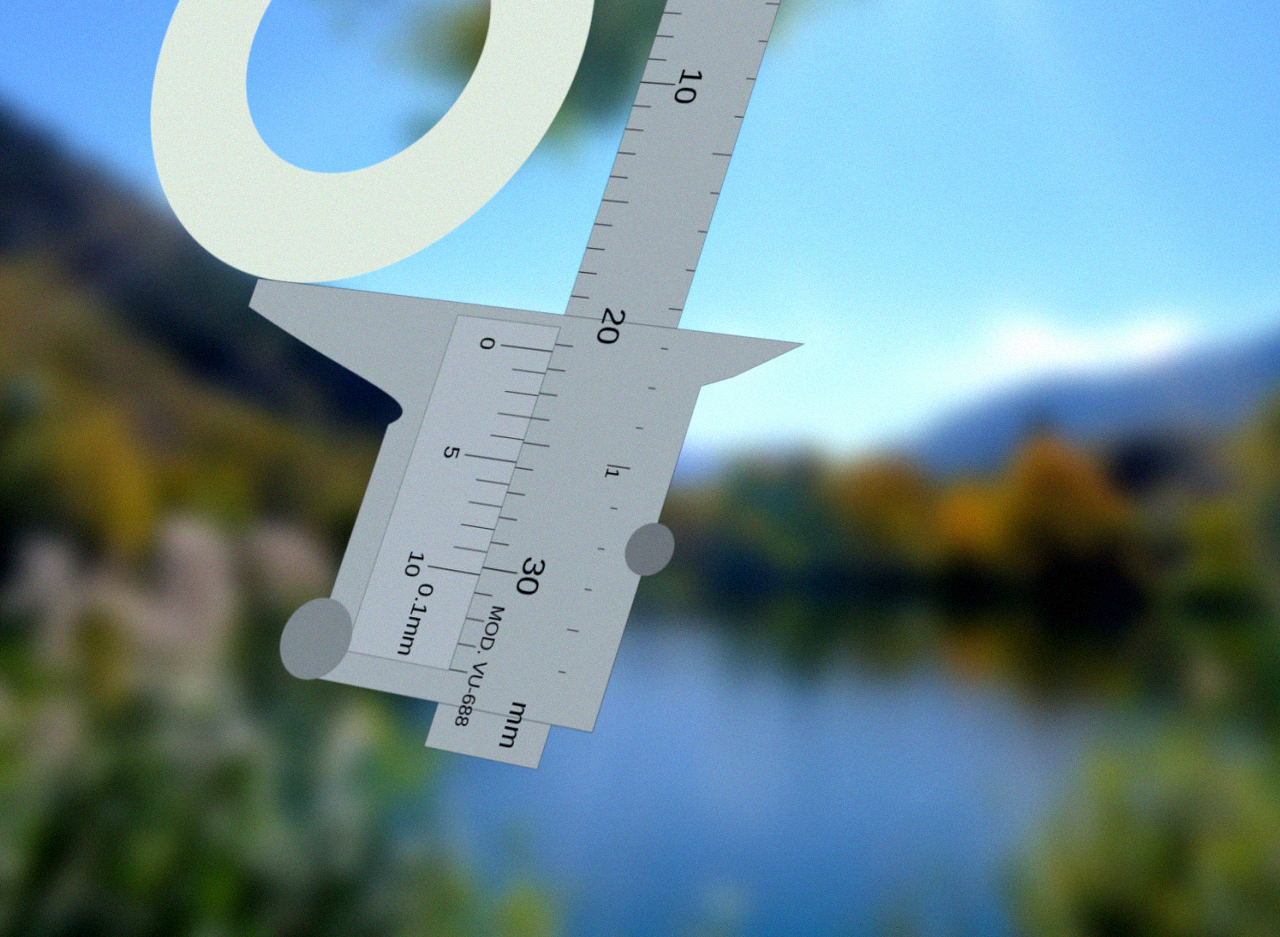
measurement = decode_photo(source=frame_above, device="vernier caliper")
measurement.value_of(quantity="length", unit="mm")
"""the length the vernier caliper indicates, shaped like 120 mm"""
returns 21.3 mm
